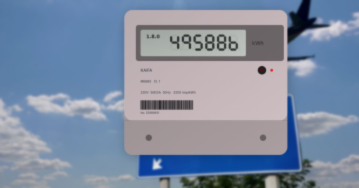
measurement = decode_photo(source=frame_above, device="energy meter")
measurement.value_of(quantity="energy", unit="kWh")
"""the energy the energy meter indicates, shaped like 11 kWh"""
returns 495886 kWh
